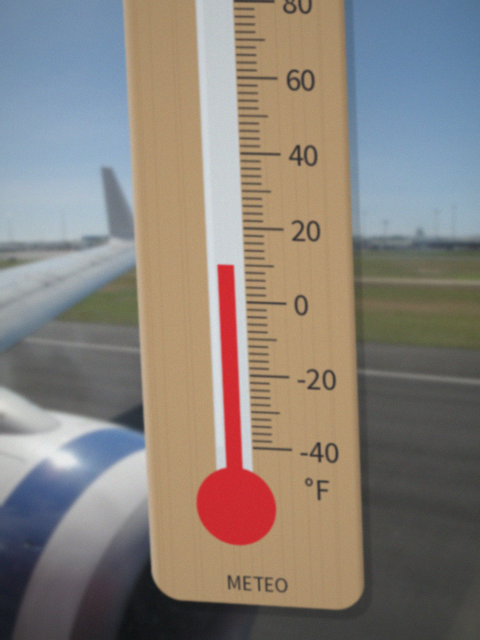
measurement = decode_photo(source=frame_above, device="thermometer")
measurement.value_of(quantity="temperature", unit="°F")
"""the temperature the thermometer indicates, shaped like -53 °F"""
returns 10 °F
